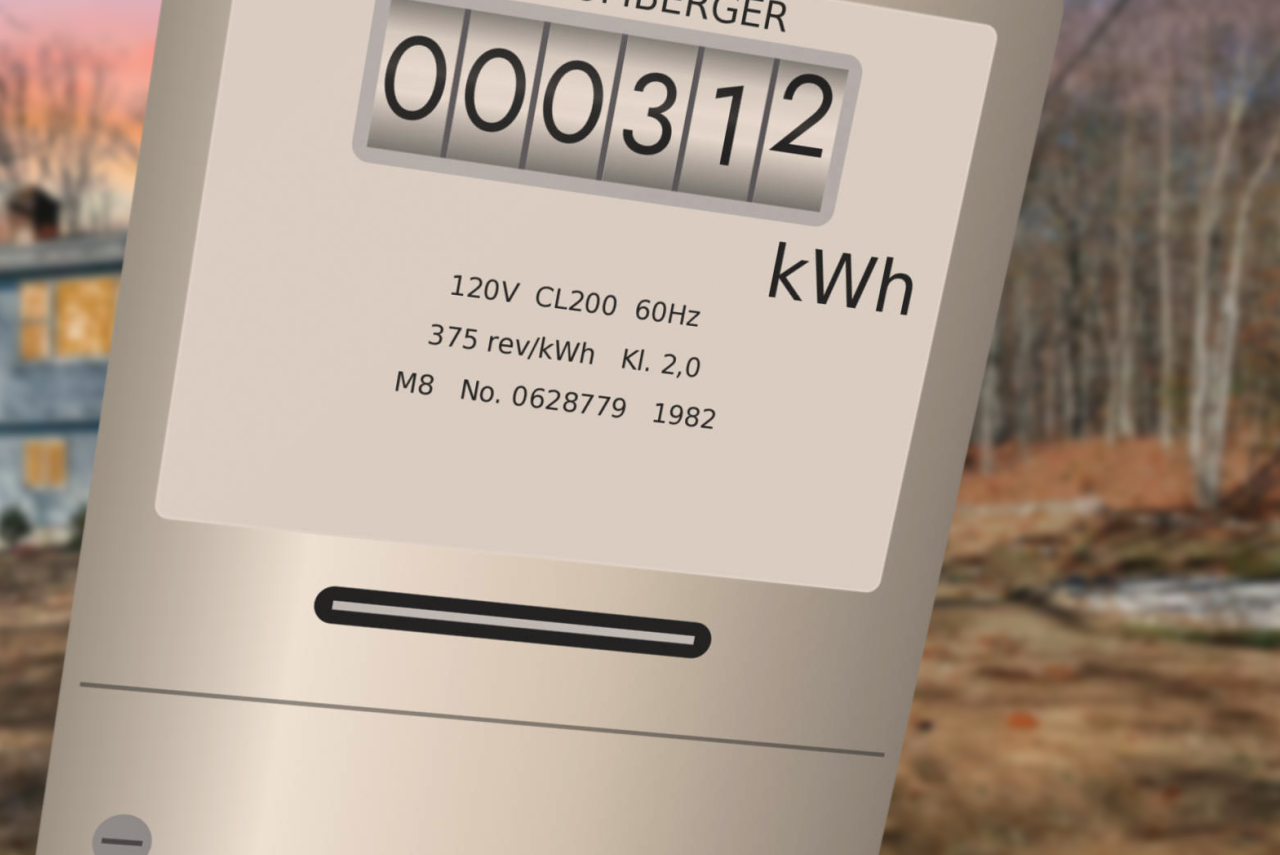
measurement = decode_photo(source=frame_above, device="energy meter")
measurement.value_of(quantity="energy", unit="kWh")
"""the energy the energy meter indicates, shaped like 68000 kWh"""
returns 312 kWh
